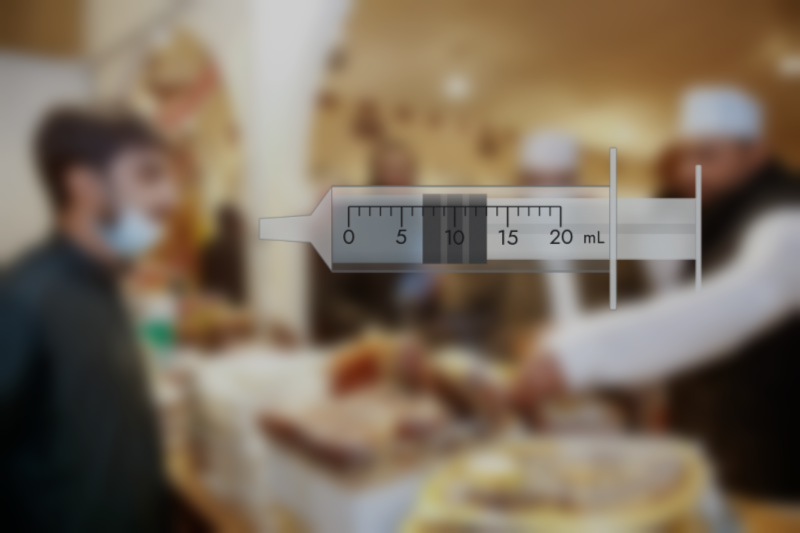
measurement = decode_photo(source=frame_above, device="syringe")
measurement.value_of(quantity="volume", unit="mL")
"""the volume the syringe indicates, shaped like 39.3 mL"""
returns 7 mL
